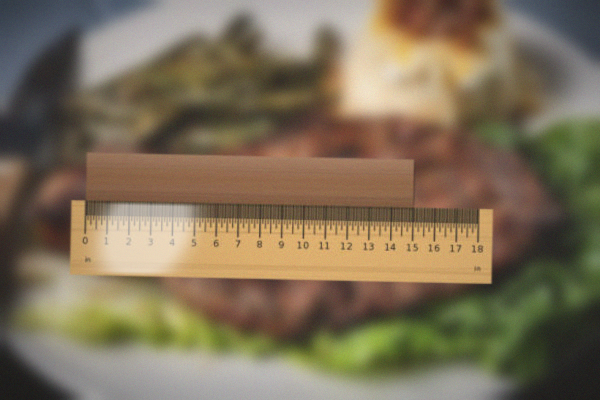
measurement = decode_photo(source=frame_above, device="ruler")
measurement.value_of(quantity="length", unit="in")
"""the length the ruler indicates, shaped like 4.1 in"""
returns 15 in
